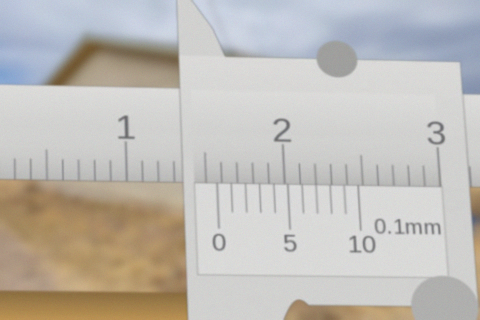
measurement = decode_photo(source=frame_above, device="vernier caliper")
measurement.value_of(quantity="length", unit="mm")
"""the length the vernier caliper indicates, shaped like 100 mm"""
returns 15.7 mm
